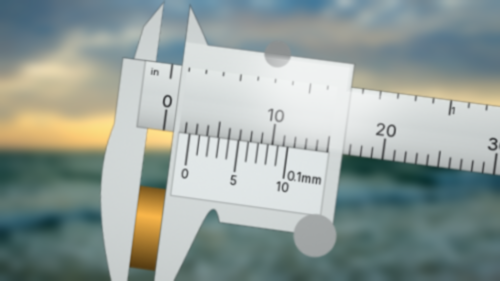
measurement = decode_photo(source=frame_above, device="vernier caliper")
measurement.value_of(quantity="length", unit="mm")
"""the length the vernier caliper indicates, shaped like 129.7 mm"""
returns 2.4 mm
